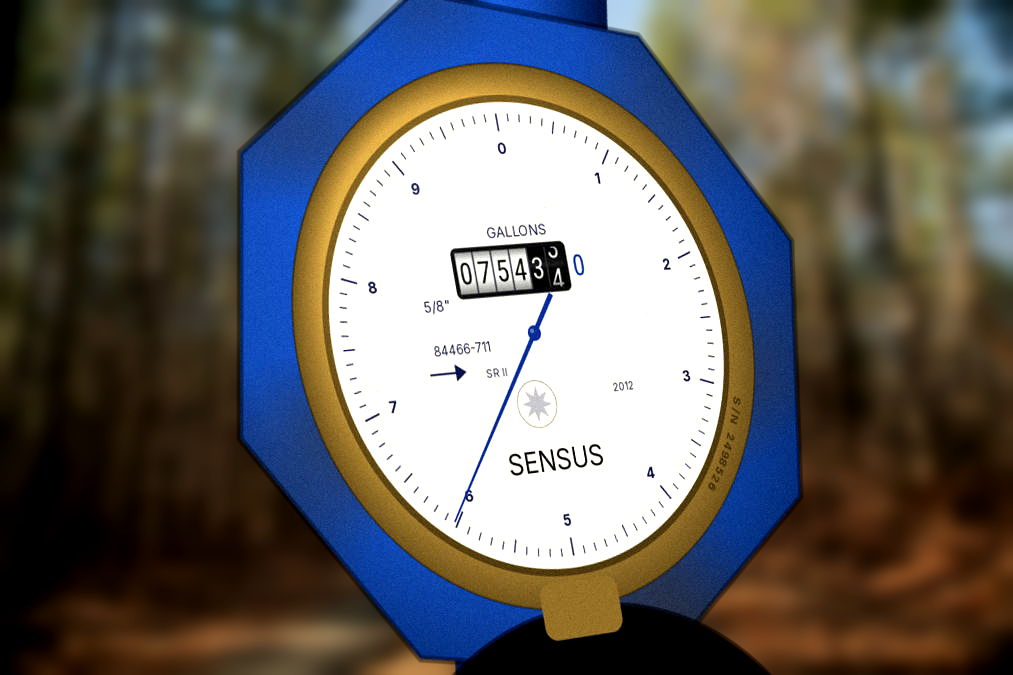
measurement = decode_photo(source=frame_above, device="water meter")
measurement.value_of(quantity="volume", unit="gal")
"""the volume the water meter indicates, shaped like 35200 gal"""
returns 754336.0 gal
